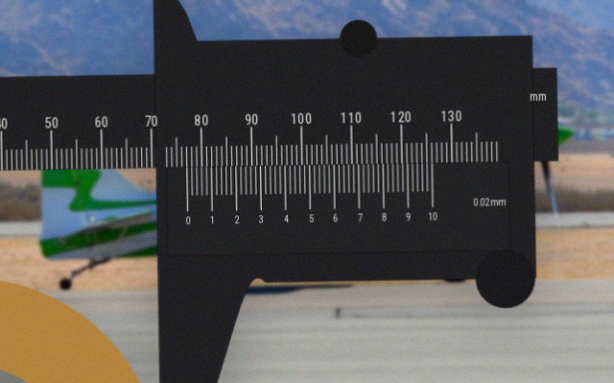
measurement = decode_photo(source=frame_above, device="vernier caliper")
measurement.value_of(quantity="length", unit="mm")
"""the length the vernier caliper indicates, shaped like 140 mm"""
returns 77.0 mm
